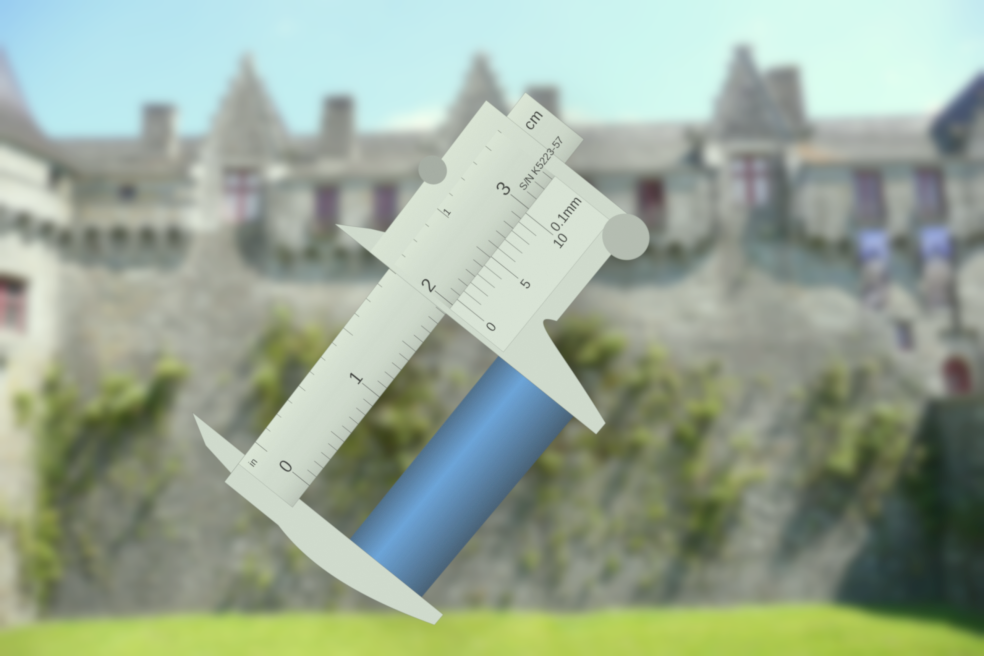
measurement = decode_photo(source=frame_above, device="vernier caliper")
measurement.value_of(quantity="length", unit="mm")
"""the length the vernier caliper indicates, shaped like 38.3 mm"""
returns 20.6 mm
